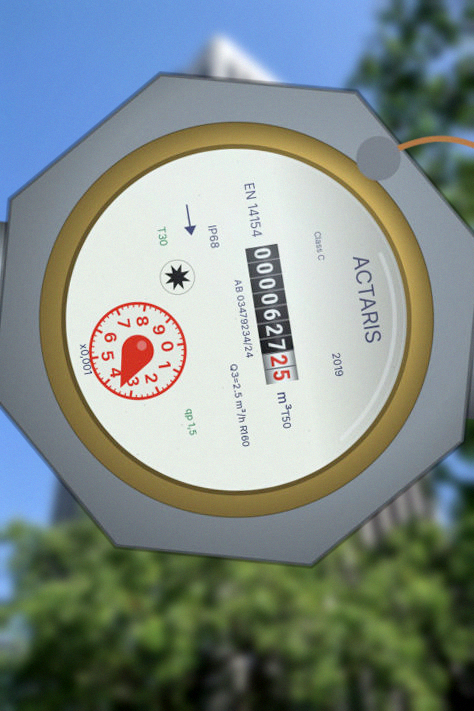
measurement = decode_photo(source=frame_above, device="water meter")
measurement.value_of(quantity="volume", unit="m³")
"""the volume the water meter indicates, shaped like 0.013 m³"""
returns 627.253 m³
